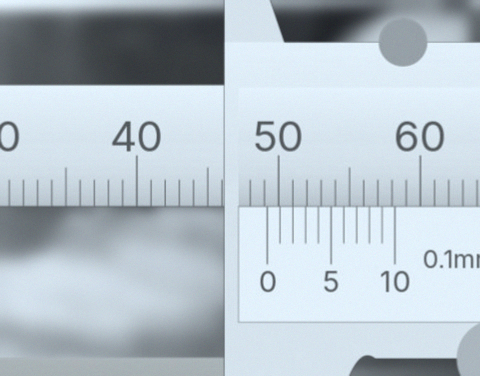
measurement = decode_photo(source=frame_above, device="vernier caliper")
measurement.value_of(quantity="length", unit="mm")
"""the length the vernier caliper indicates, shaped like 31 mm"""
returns 49.2 mm
